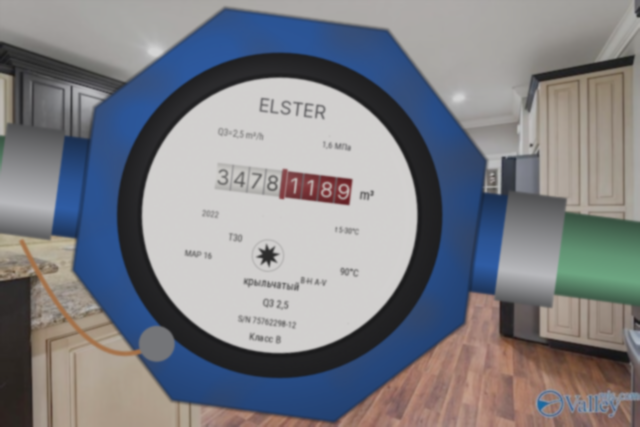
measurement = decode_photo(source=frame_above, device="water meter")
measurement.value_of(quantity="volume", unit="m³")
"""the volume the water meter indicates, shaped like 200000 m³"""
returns 3478.1189 m³
